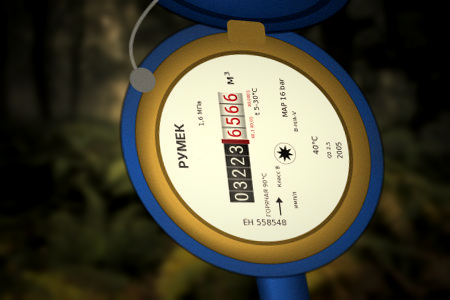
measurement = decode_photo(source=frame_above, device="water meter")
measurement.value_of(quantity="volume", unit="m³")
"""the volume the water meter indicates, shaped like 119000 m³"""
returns 3223.6566 m³
